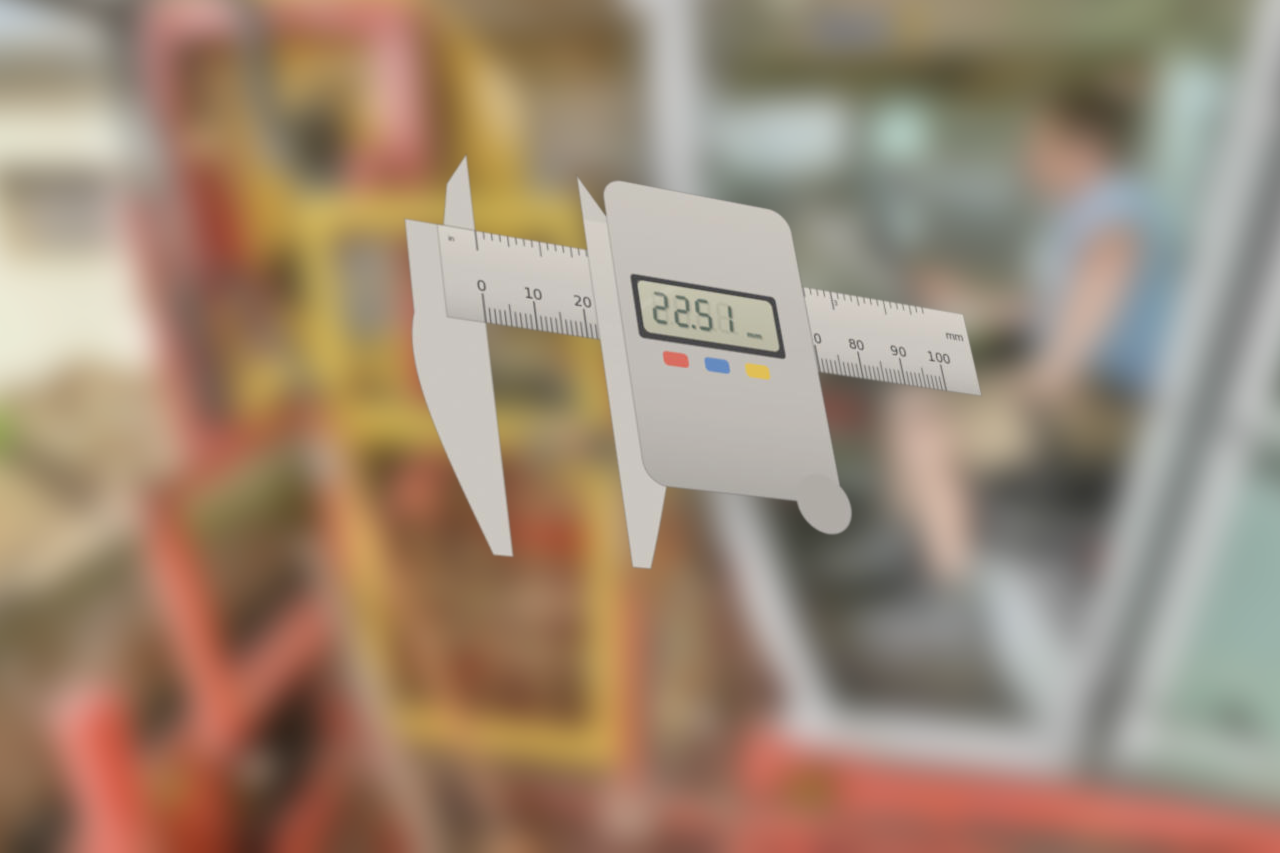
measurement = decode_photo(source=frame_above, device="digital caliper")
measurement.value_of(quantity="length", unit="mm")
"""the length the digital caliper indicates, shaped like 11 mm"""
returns 22.51 mm
